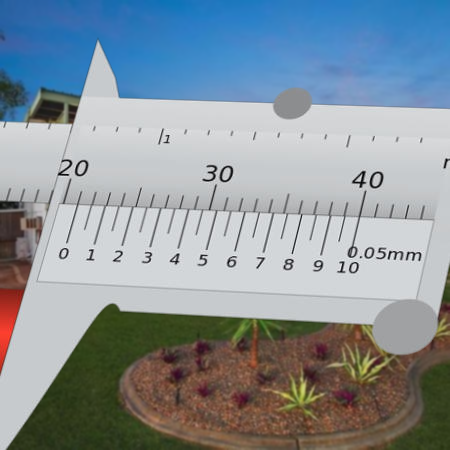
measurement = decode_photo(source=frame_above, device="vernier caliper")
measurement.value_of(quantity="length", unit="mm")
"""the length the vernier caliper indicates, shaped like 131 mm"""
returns 21.0 mm
